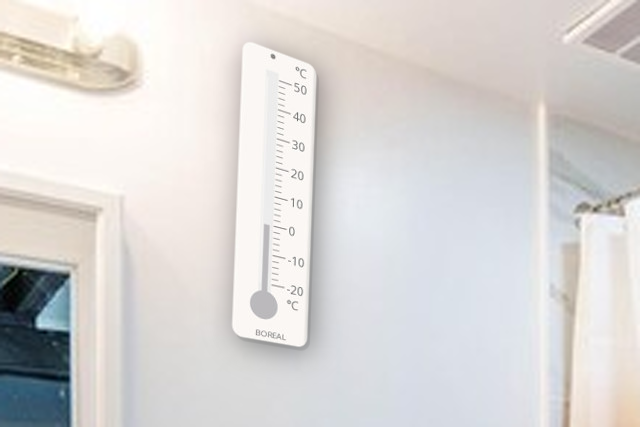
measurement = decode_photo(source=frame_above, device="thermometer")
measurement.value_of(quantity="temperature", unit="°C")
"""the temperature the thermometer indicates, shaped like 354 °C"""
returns 0 °C
